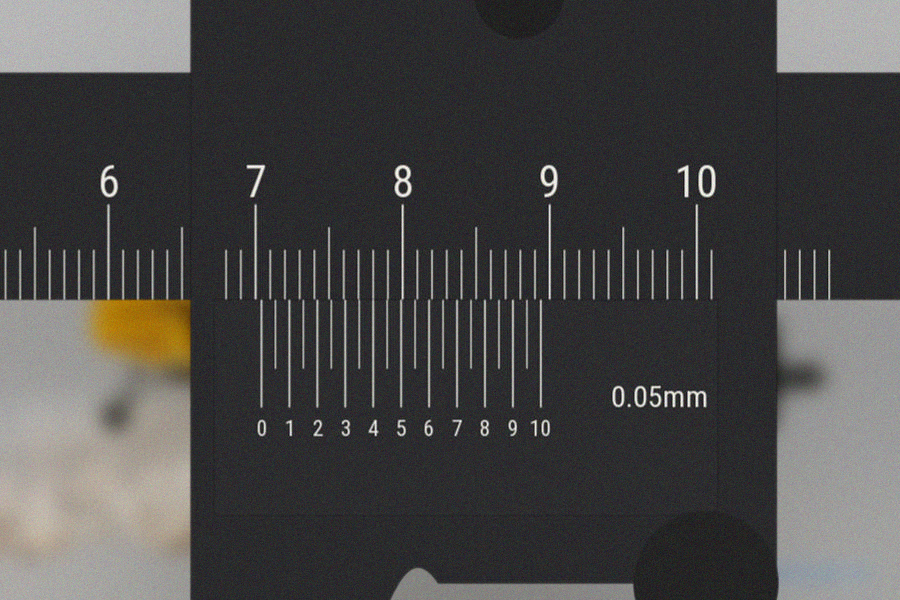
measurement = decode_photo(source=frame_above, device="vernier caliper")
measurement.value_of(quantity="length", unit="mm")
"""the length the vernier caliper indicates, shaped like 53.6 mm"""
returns 70.4 mm
